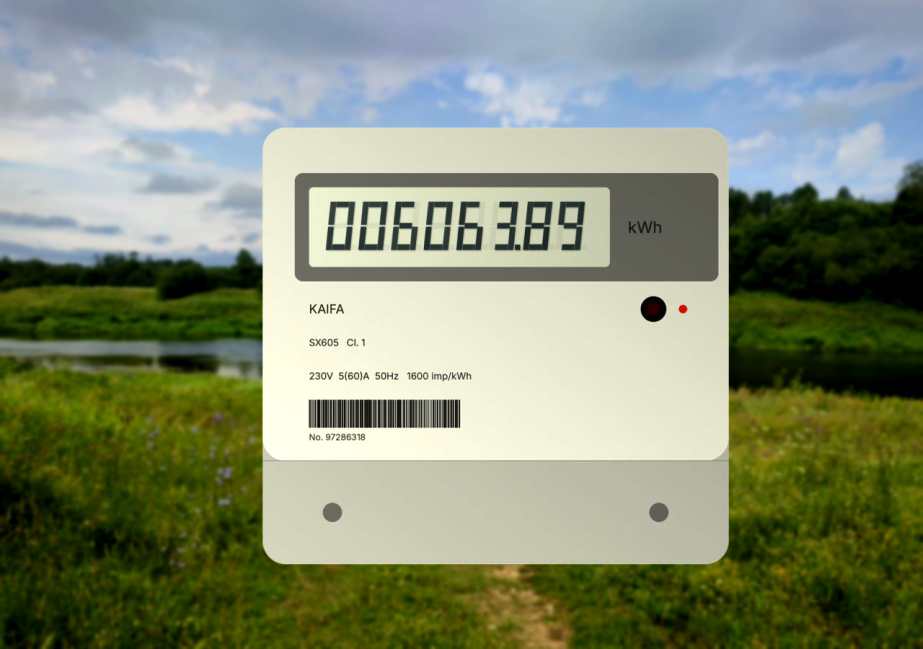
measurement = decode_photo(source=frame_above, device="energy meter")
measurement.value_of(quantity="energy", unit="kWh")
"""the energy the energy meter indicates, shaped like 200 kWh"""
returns 6063.89 kWh
